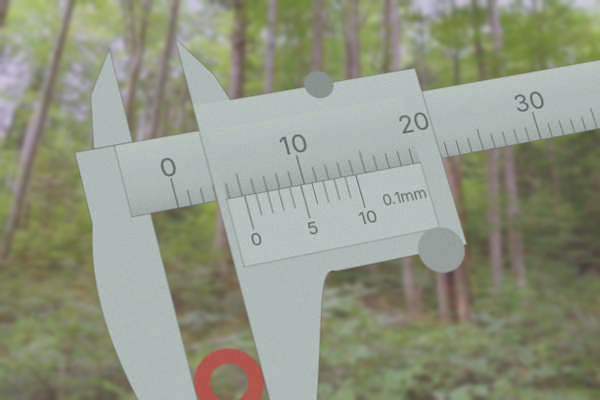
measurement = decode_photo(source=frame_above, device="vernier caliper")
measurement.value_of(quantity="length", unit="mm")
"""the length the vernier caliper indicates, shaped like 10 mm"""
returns 5.2 mm
